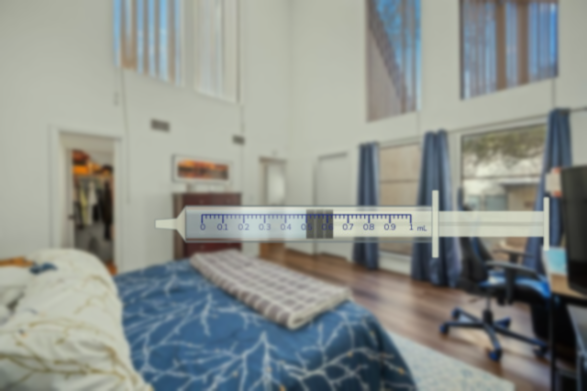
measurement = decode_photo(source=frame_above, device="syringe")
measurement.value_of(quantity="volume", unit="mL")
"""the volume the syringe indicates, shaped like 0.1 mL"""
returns 0.5 mL
